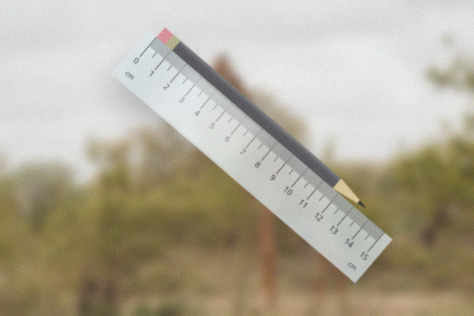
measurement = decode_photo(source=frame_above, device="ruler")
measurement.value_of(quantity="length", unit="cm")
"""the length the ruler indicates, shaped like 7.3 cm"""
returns 13.5 cm
